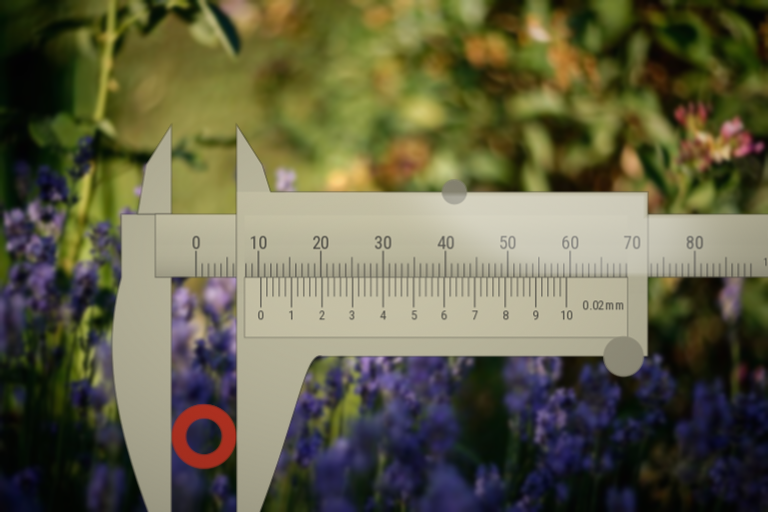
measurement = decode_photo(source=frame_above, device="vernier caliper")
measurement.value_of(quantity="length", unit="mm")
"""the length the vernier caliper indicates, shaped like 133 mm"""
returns 10.4 mm
